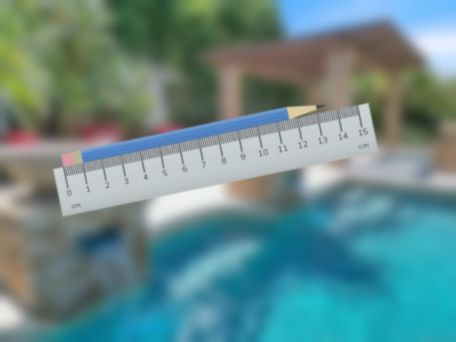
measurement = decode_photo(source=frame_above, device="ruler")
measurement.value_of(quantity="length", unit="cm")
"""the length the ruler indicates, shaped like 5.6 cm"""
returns 13.5 cm
